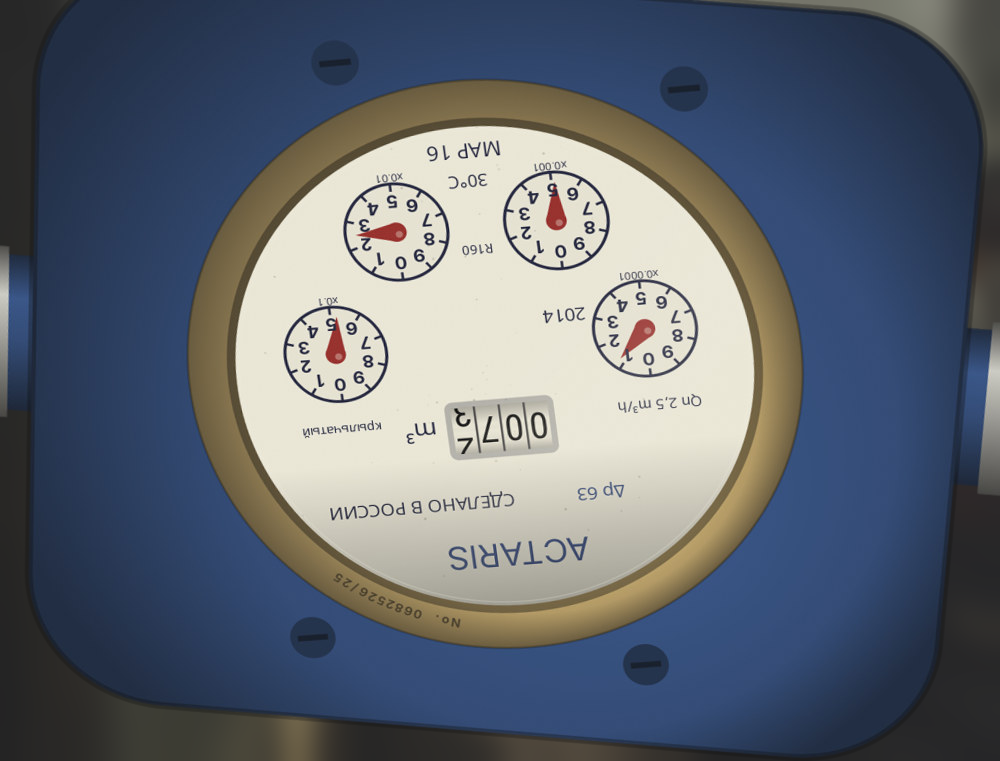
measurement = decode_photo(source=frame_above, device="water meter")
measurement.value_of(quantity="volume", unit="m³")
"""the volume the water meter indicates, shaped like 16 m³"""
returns 72.5251 m³
